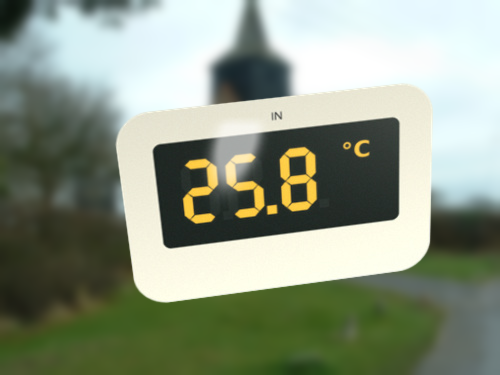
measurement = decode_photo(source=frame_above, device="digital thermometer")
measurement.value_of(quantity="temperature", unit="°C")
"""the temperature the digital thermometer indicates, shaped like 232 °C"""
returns 25.8 °C
